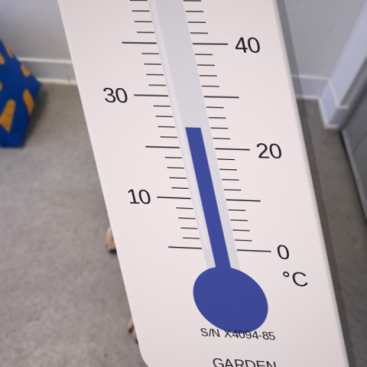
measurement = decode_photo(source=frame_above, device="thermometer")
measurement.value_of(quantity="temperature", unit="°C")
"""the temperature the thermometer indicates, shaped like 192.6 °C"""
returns 24 °C
